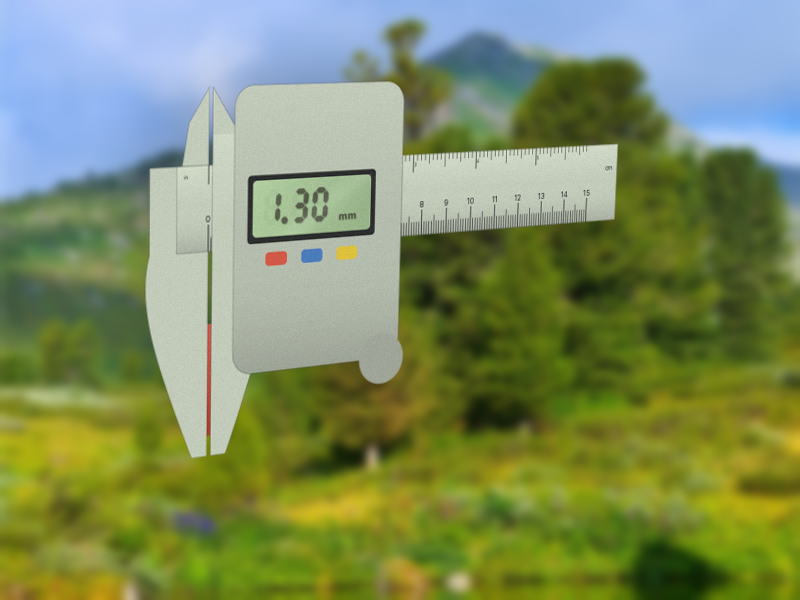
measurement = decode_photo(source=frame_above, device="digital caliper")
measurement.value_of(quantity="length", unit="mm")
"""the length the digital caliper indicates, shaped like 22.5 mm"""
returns 1.30 mm
